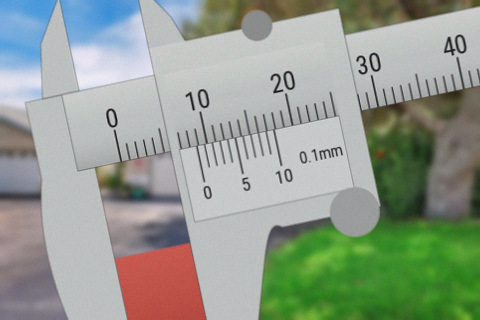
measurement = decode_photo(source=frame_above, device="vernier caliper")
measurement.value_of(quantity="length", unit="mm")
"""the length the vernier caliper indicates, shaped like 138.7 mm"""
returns 8.8 mm
